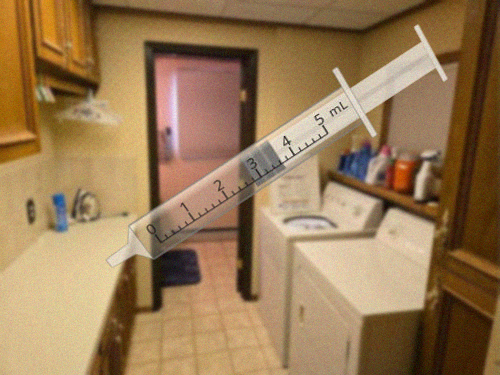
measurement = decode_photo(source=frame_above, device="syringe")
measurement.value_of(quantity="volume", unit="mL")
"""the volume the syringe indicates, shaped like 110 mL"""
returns 2.8 mL
